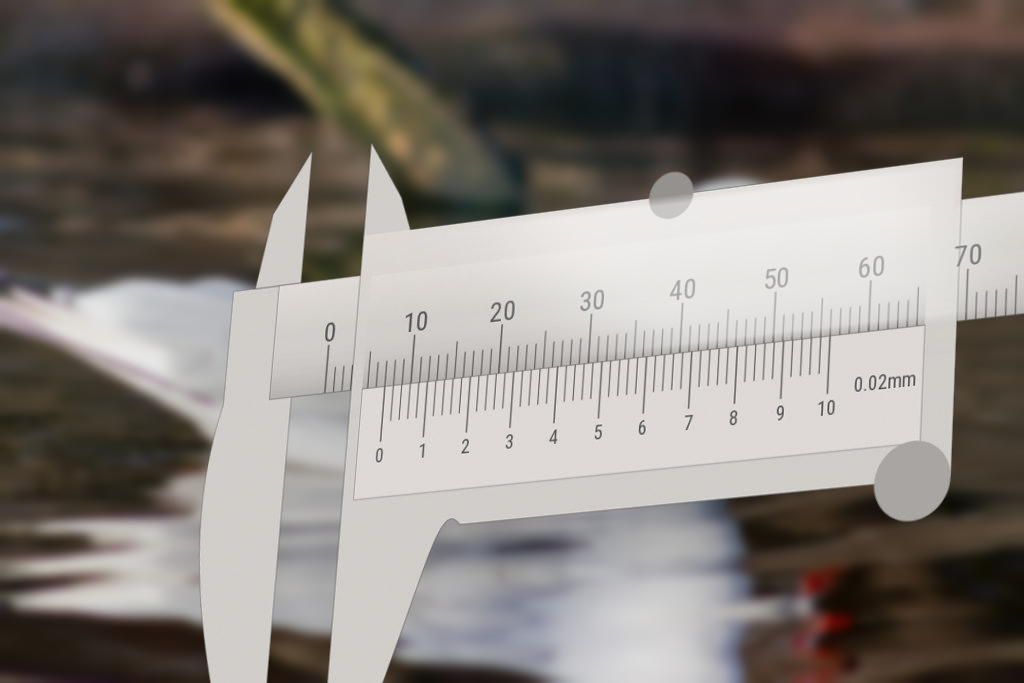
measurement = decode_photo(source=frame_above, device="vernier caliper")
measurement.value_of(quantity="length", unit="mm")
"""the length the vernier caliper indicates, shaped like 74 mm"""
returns 7.0 mm
